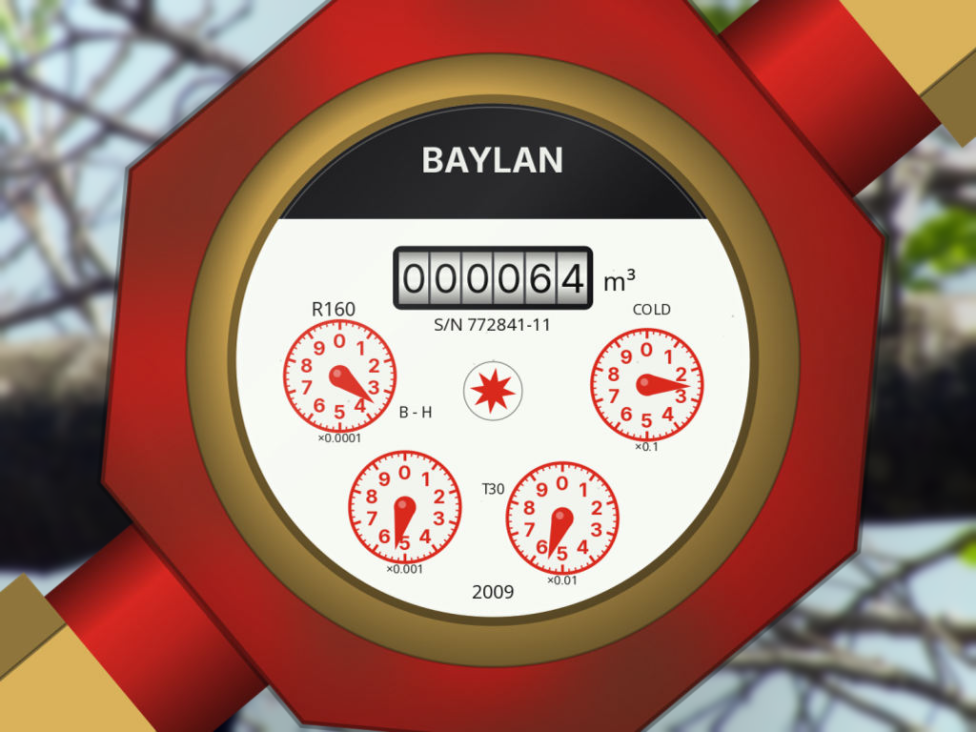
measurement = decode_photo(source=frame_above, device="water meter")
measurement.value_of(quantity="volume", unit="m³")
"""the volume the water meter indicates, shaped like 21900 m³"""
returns 64.2553 m³
